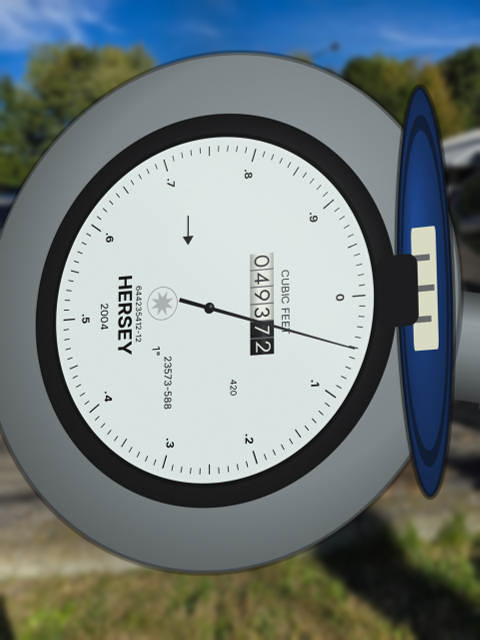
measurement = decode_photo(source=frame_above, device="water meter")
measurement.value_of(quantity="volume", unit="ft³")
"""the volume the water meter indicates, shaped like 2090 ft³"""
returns 49372.05 ft³
